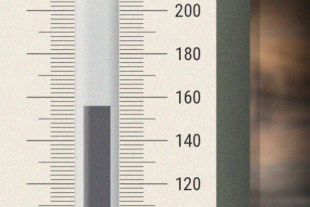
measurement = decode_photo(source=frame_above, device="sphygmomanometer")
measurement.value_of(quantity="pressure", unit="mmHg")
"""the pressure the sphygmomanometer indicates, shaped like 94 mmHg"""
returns 156 mmHg
